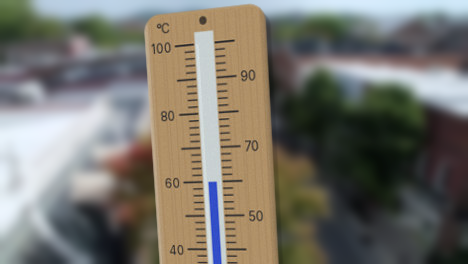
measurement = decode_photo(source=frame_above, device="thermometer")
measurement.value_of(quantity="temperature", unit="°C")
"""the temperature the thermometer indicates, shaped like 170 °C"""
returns 60 °C
